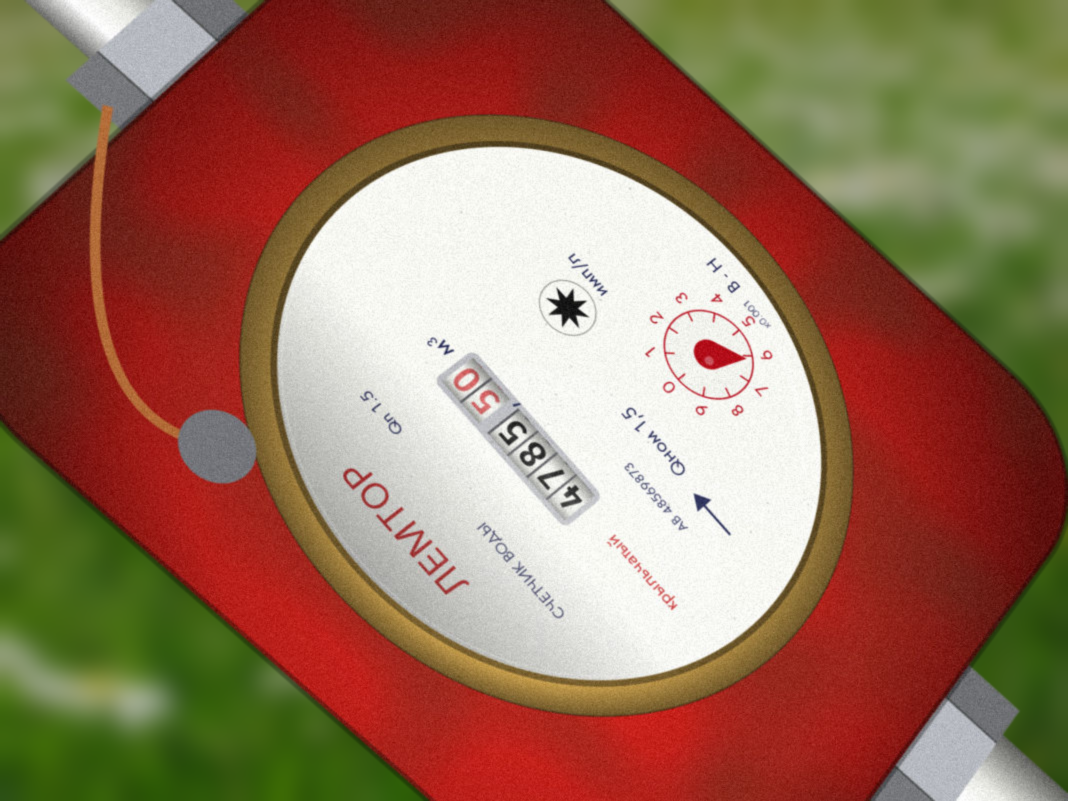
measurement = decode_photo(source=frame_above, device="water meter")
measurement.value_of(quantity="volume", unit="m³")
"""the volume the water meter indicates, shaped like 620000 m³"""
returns 4785.506 m³
